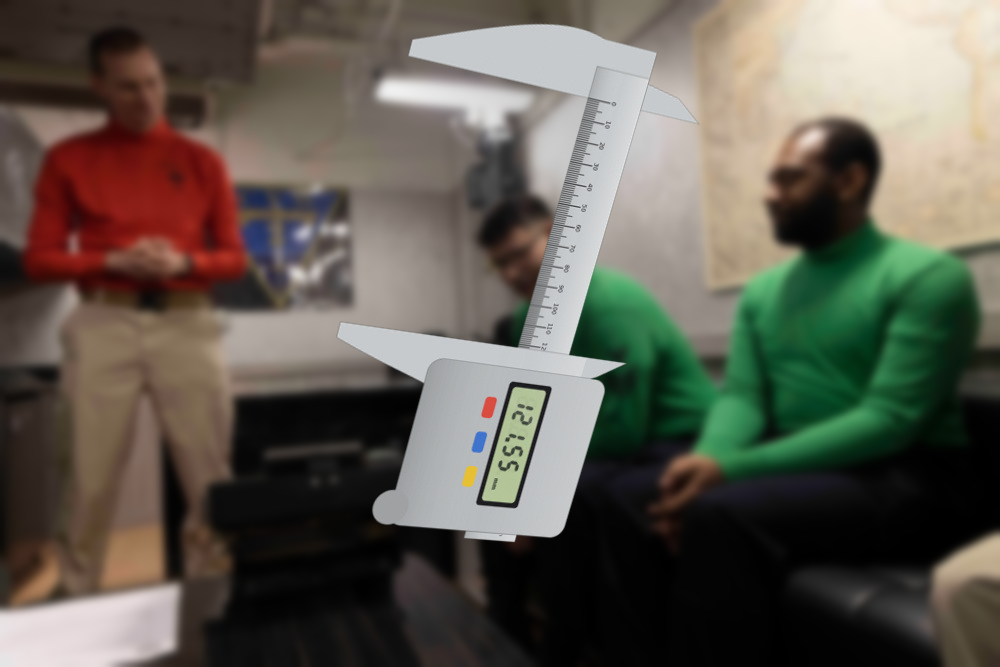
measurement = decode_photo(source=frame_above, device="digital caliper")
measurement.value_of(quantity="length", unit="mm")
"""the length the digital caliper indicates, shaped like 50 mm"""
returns 121.55 mm
